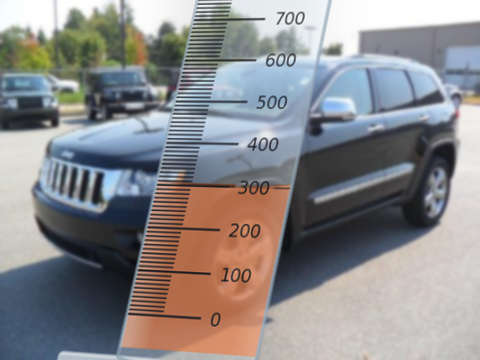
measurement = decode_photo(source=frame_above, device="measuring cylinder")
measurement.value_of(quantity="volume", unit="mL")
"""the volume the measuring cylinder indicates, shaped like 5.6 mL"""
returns 300 mL
